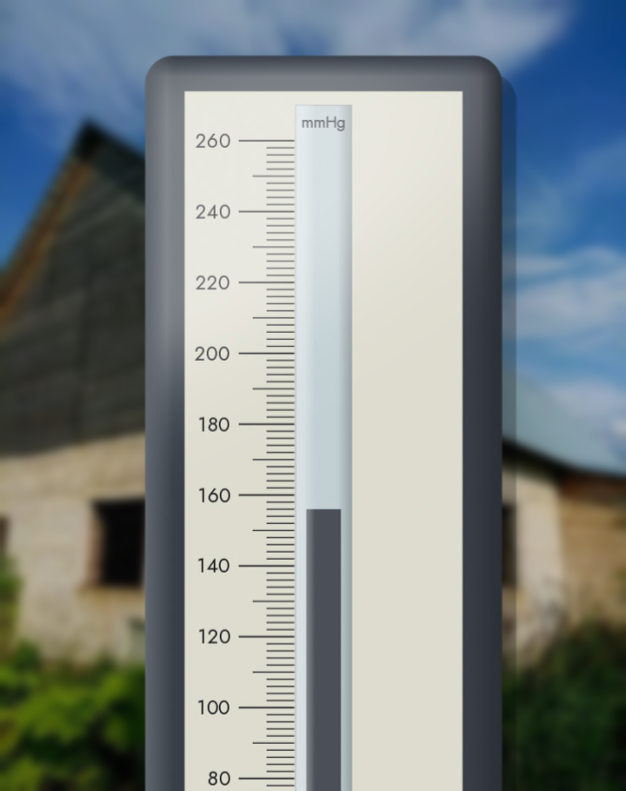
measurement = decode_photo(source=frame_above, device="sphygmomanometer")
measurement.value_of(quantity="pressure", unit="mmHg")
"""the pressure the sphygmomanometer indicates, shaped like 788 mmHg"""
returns 156 mmHg
